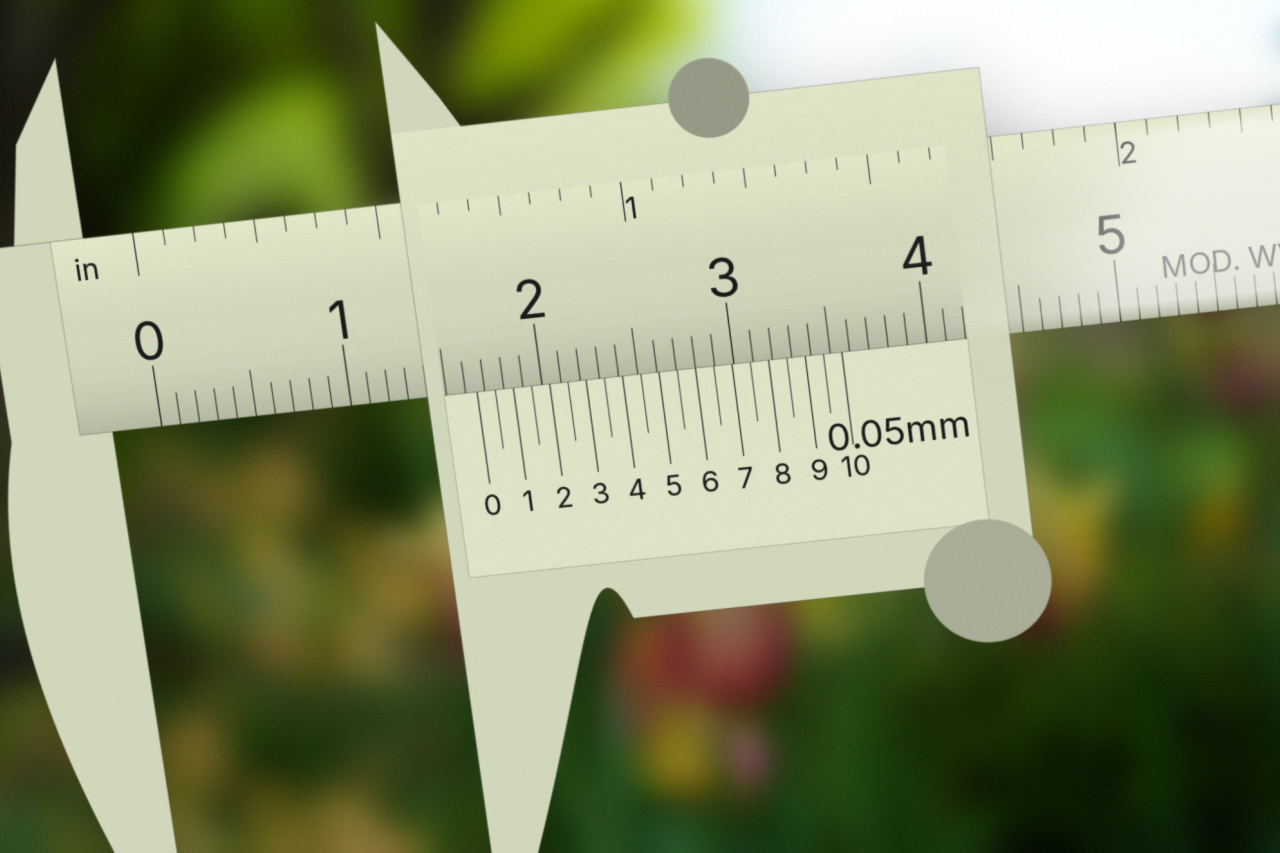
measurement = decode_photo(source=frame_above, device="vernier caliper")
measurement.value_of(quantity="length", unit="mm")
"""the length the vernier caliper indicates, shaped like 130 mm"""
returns 16.6 mm
